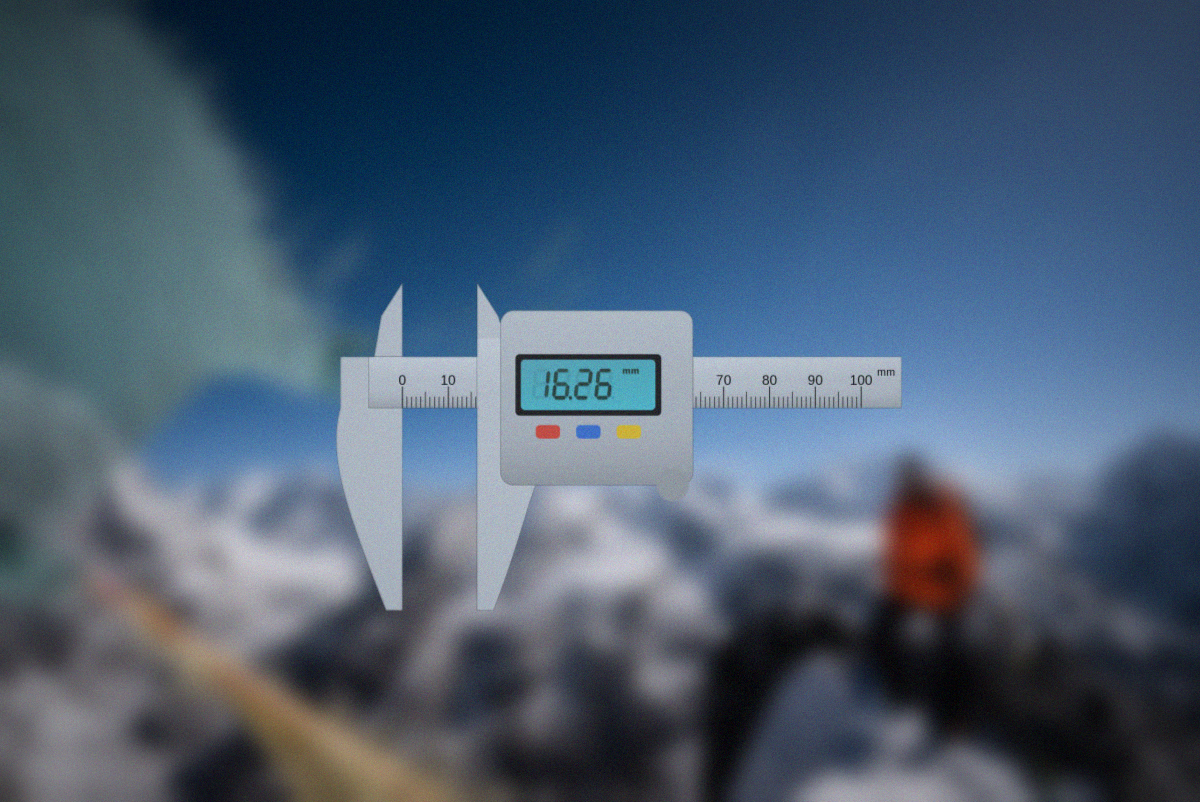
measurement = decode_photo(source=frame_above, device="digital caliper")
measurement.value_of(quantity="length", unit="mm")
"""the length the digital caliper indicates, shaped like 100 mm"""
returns 16.26 mm
